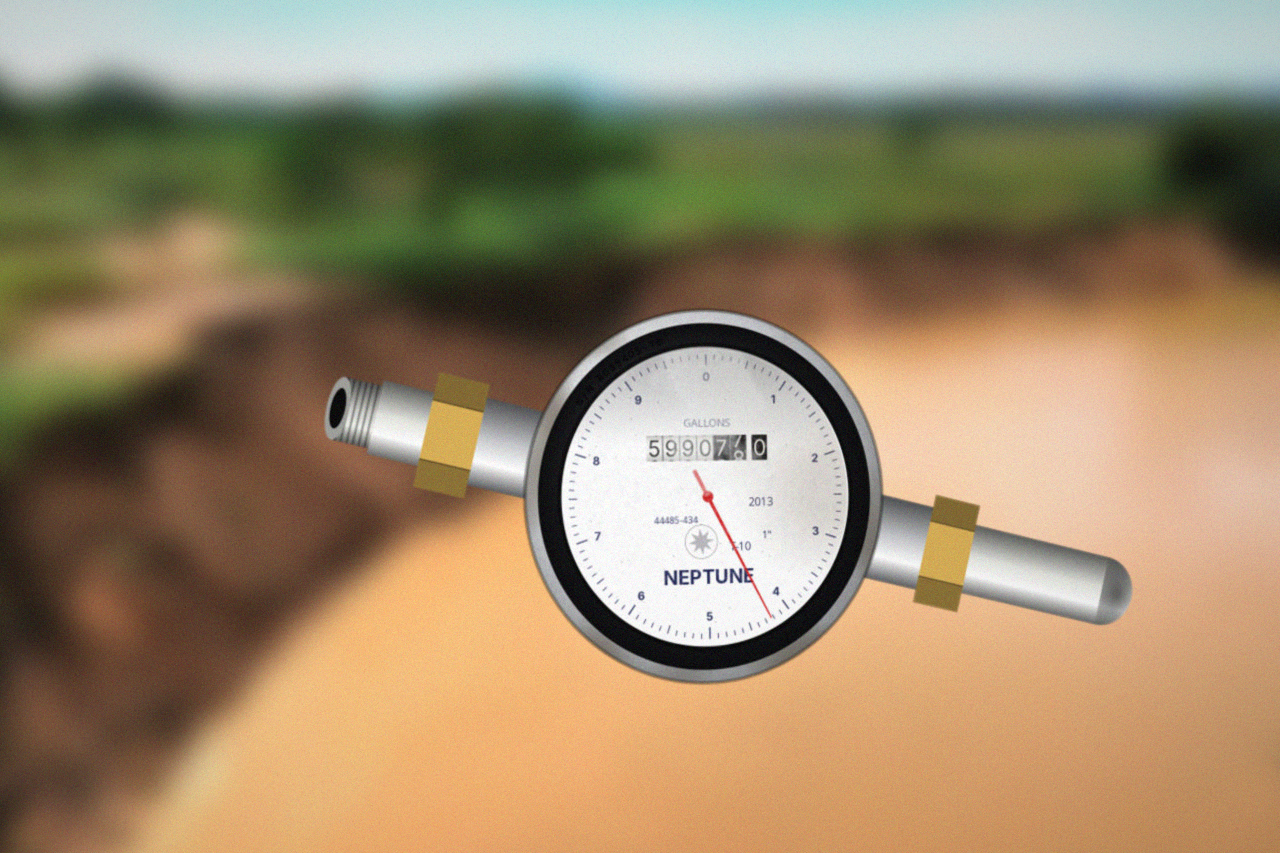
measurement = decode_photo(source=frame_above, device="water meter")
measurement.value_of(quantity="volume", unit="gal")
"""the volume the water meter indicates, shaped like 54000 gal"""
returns 5990774.2 gal
